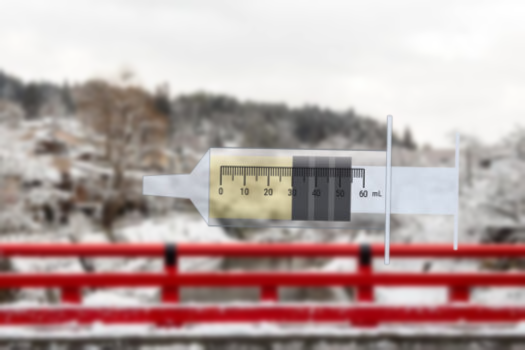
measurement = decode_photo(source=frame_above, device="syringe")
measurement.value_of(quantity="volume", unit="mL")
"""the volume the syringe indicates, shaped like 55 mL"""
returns 30 mL
